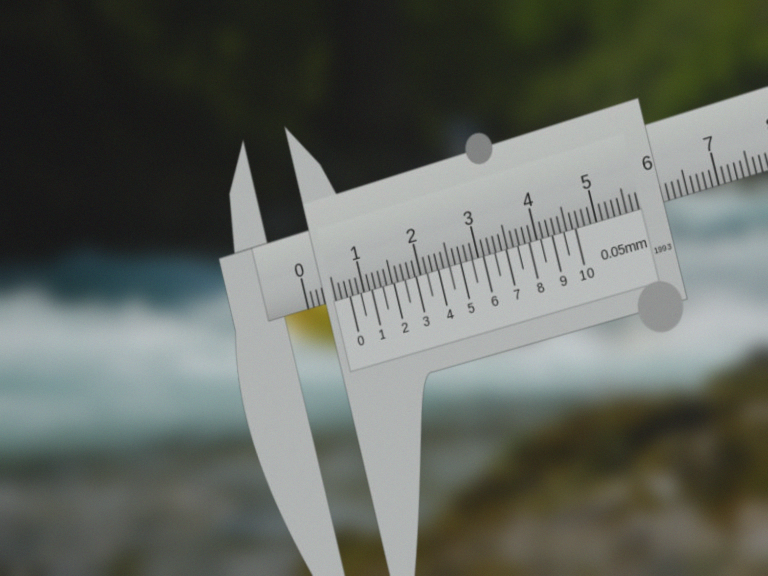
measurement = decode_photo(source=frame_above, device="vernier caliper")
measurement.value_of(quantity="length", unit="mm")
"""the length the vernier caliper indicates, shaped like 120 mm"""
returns 7.5 mm
